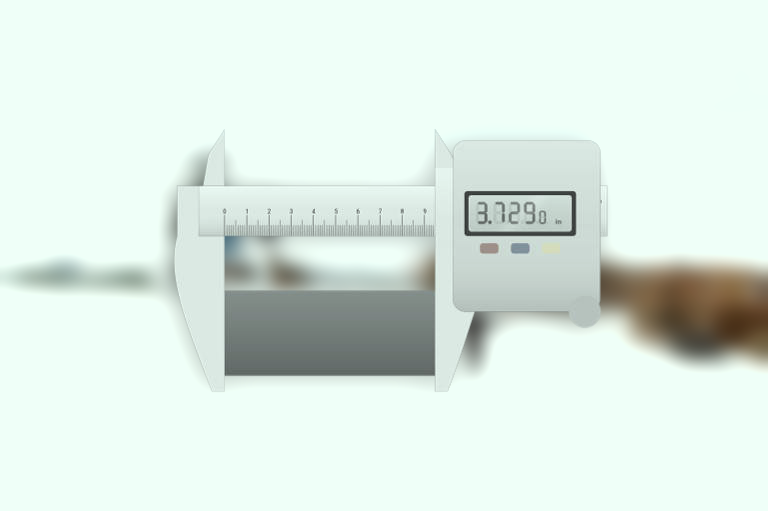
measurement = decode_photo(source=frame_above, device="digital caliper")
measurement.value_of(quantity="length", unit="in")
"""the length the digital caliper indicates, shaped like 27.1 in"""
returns 3.7290 in
